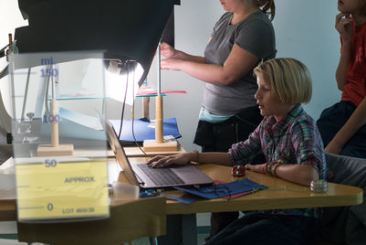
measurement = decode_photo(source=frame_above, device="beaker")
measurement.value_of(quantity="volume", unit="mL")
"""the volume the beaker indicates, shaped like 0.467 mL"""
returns 50 mL
